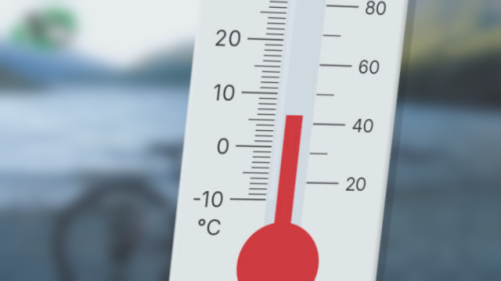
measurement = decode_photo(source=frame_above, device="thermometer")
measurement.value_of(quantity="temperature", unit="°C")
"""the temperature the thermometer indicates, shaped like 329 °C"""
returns 6 °C
